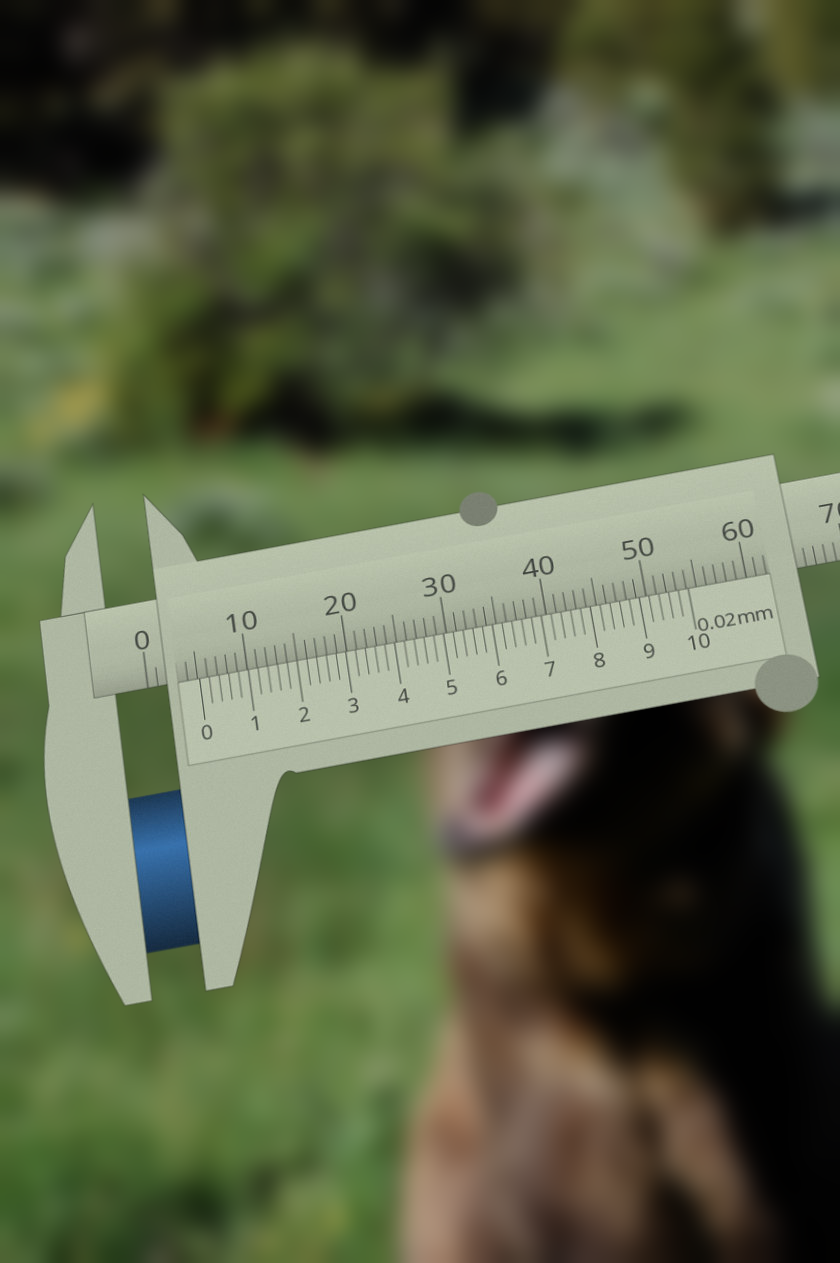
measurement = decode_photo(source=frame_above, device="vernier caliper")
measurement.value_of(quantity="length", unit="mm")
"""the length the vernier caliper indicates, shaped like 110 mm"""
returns 5.2 mm
